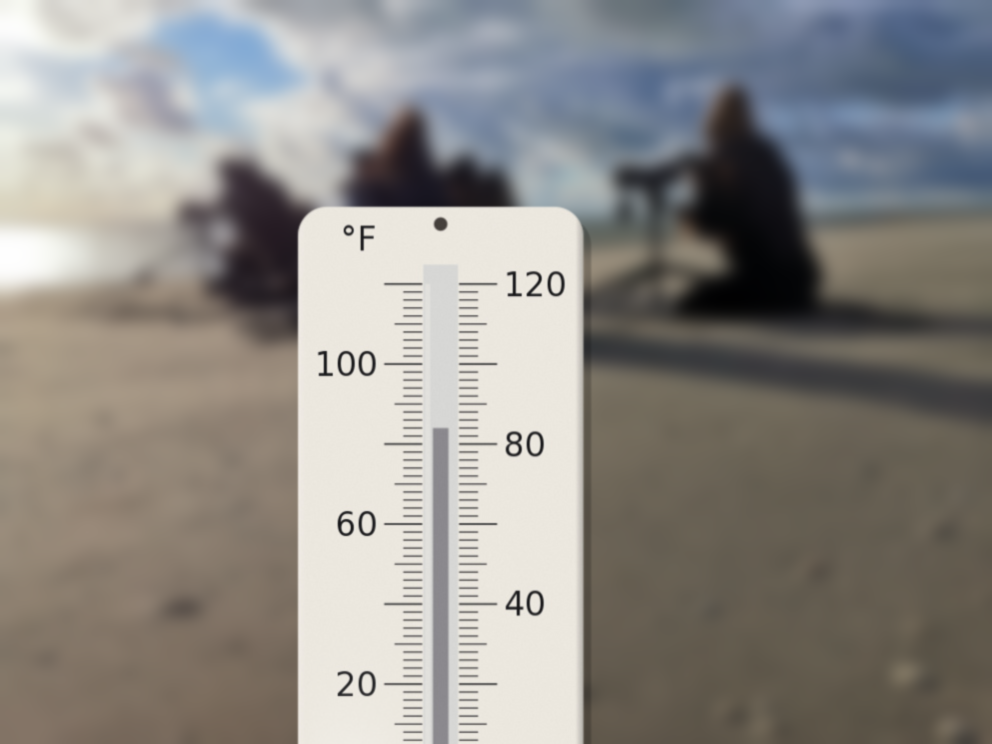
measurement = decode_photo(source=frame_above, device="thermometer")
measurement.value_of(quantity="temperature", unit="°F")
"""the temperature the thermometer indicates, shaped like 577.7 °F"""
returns 84 °F
